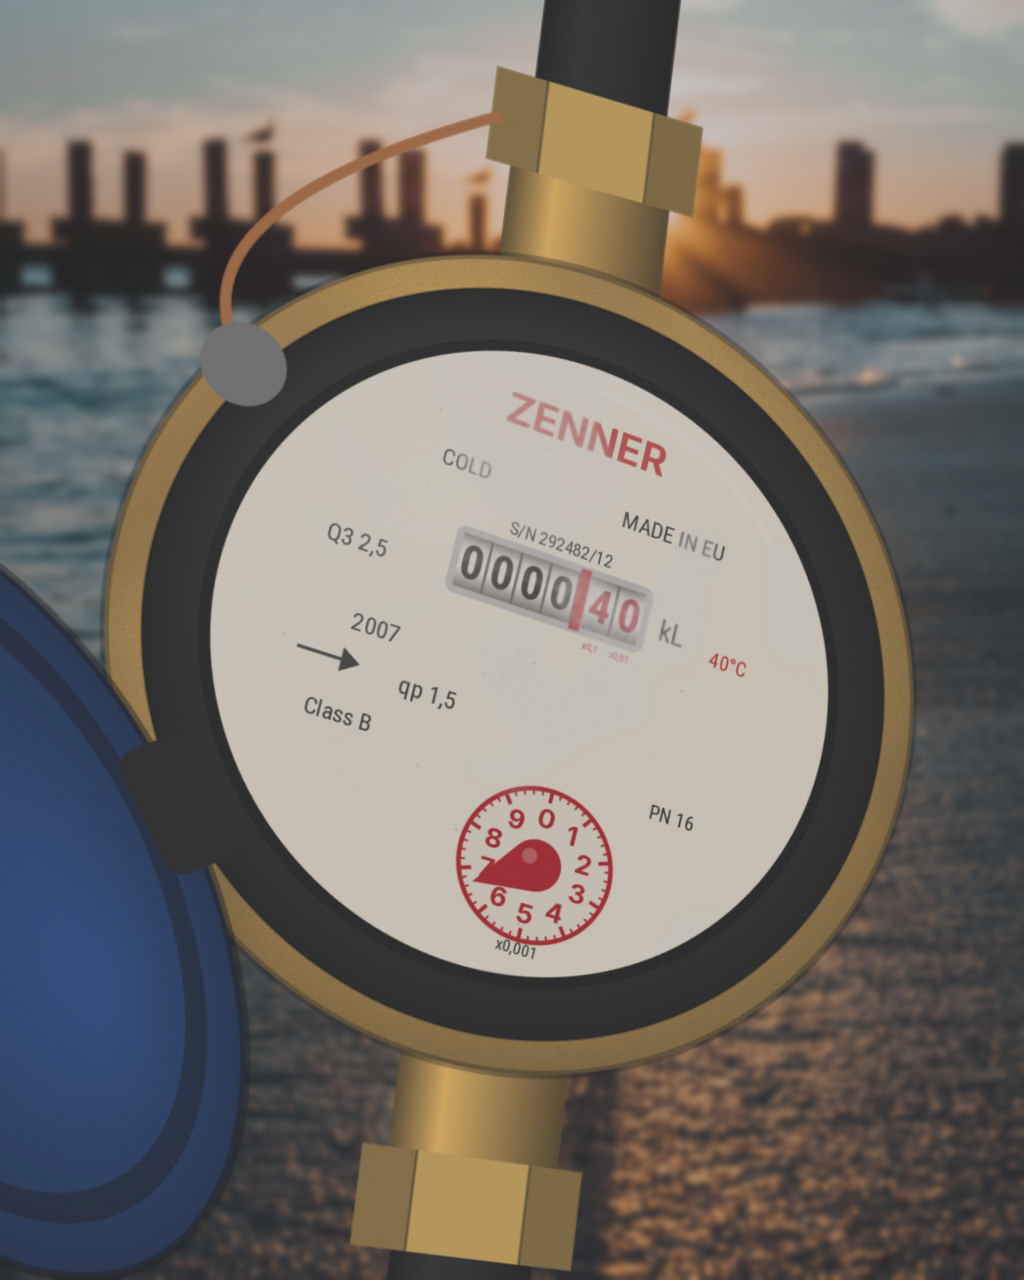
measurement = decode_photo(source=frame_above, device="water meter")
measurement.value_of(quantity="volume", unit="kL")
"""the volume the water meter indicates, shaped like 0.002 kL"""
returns 0.406 kL
